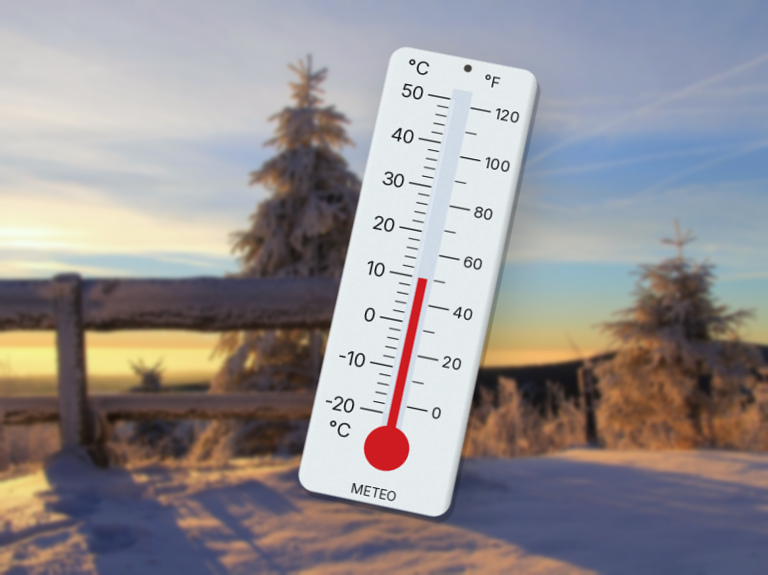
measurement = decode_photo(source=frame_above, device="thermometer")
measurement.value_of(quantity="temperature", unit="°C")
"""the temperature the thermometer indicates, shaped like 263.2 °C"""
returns 10 °C
